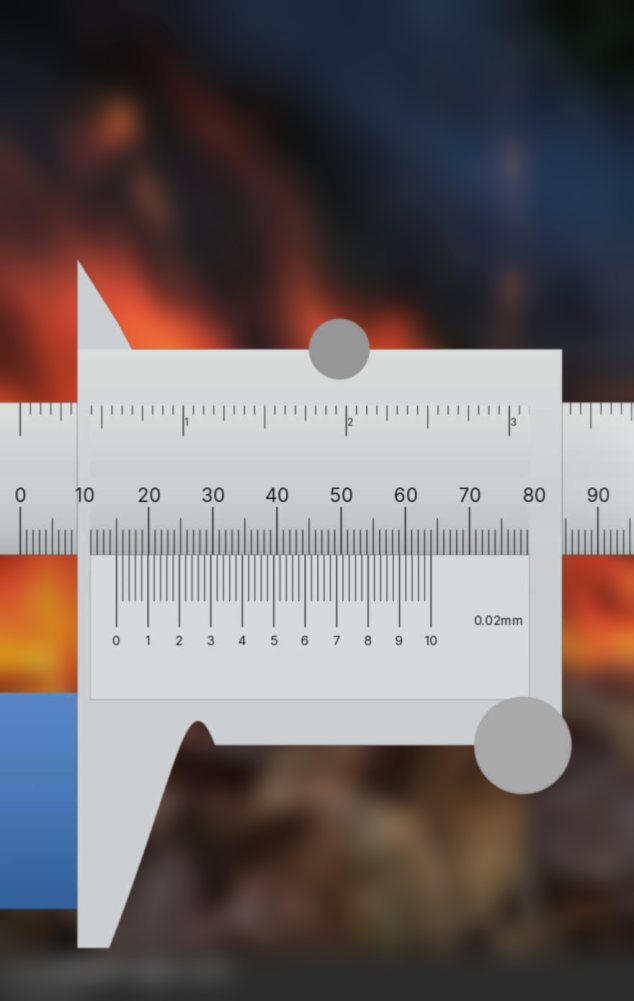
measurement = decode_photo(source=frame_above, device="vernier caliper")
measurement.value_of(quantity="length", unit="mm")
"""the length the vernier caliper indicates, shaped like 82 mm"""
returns 15.0 mm
